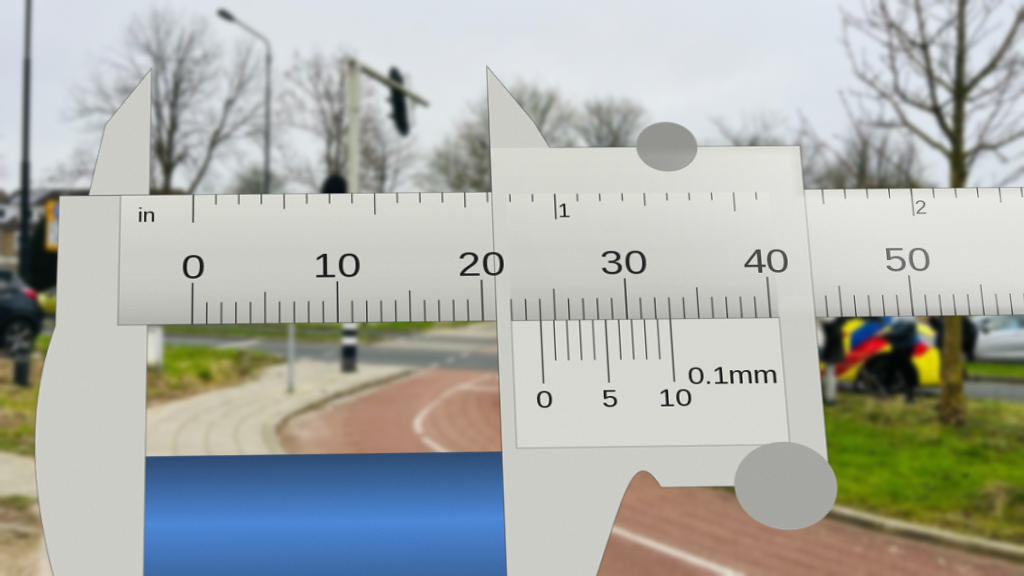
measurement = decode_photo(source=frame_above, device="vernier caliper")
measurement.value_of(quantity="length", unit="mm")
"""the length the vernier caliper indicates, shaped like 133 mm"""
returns 24.0 mm
